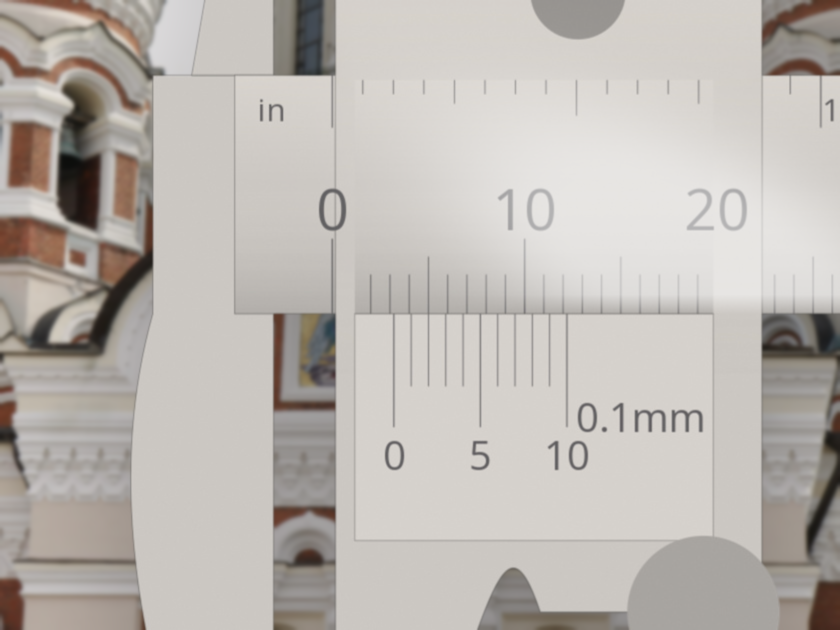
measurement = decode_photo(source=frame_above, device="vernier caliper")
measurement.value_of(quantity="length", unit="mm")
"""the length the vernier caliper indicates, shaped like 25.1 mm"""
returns 3.2 mm
